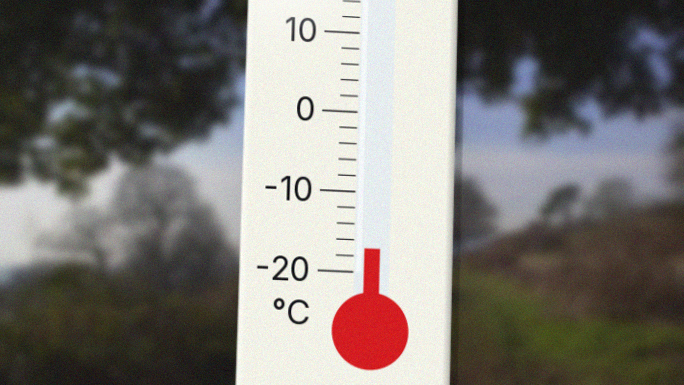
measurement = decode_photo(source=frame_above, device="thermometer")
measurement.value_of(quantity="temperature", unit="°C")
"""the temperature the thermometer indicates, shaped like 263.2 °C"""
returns -17 °C
